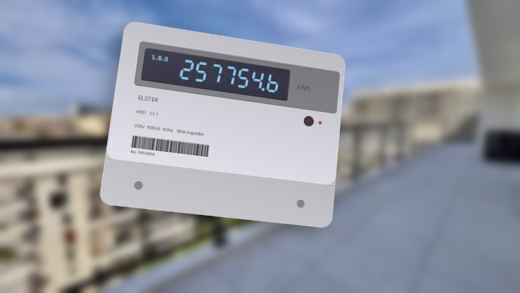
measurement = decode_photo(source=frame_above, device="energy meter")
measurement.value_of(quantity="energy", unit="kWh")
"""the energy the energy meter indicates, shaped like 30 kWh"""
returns 257754.6 kWh
